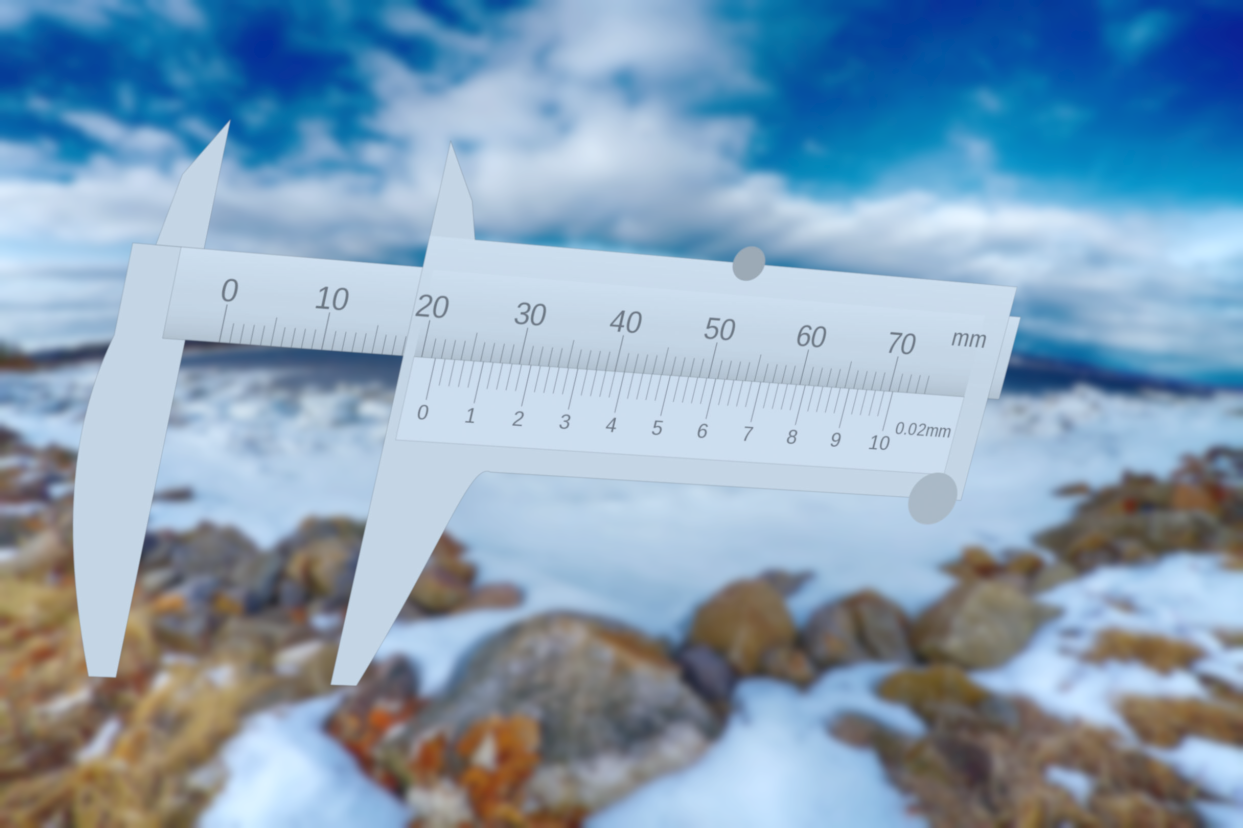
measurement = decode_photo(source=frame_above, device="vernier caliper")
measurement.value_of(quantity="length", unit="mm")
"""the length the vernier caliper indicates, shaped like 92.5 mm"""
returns 21.4 mm
